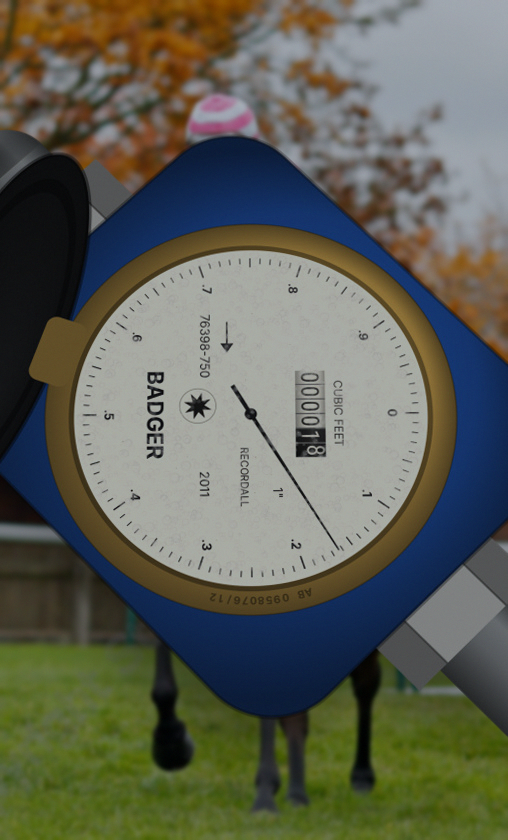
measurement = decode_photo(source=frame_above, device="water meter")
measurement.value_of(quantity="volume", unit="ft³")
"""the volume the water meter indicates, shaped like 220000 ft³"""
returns 18.16 ft³
